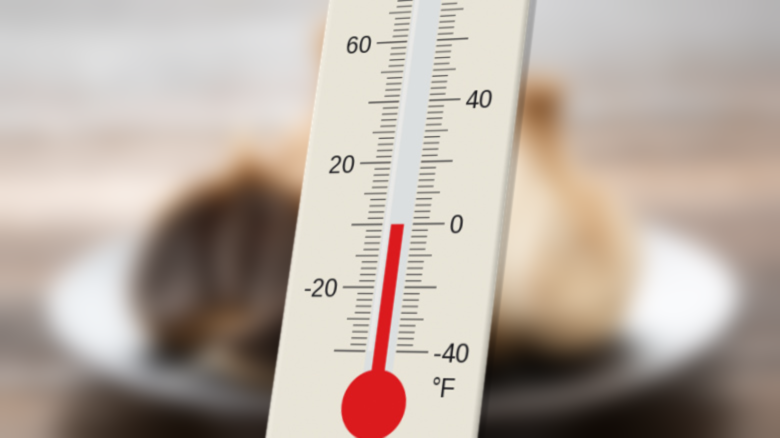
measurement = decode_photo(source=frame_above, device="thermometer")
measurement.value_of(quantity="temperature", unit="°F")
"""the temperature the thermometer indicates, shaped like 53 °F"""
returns 0 °F
